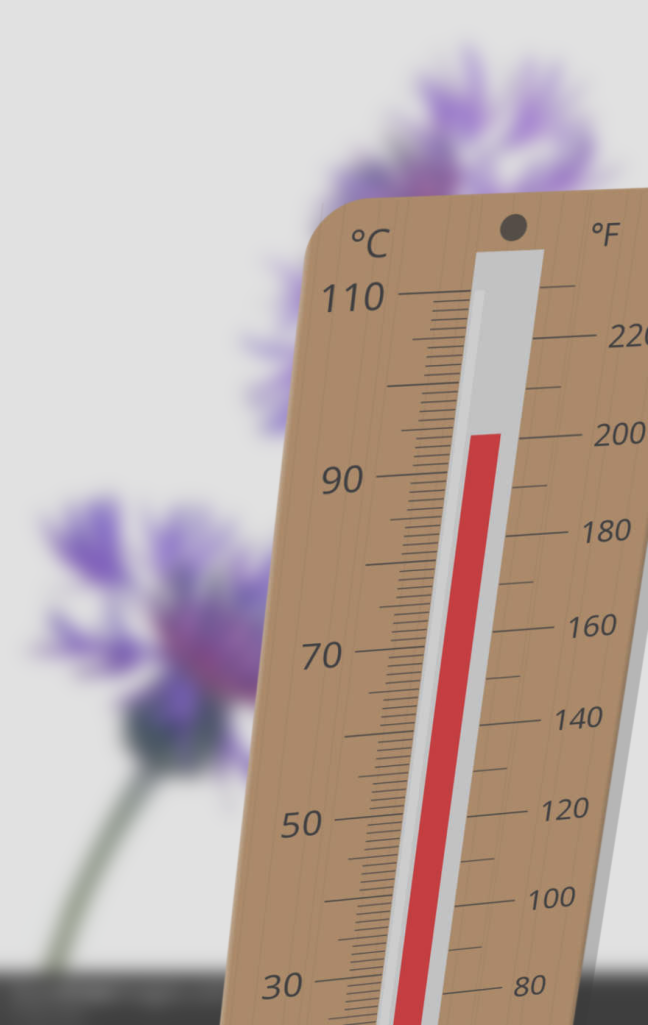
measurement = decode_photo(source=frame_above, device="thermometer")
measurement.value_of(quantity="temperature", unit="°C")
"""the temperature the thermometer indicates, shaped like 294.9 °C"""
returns 94 °C
